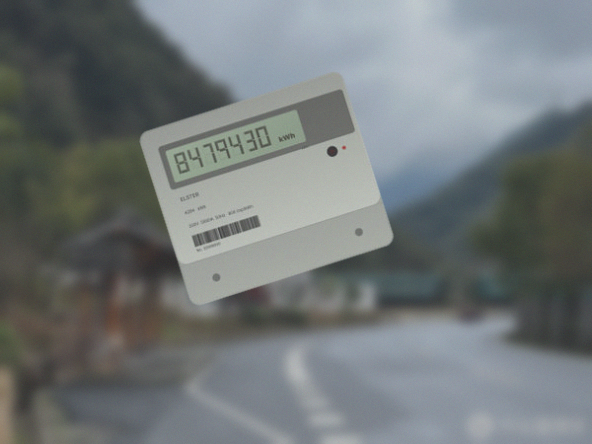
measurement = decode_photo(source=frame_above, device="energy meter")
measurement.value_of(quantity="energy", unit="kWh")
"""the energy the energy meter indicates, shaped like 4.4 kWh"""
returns 8479430 kWh
